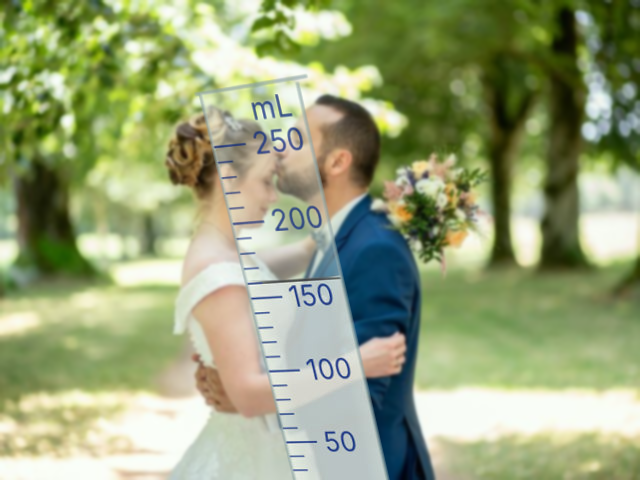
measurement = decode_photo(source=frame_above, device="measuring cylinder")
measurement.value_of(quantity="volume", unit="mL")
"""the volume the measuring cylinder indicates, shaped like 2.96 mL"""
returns 160 mL
